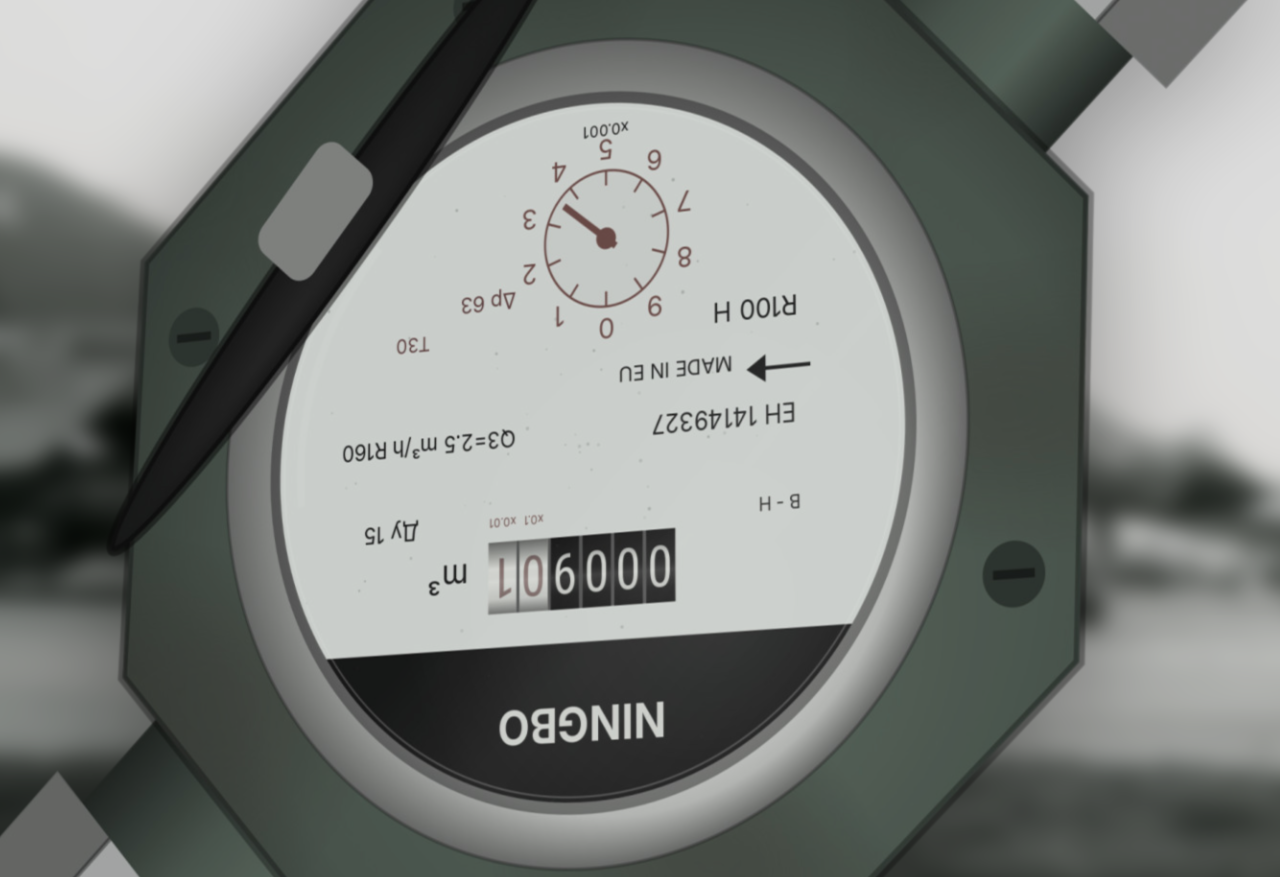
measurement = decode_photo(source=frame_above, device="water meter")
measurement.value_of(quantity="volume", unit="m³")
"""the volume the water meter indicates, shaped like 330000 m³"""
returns 9.013 m³
